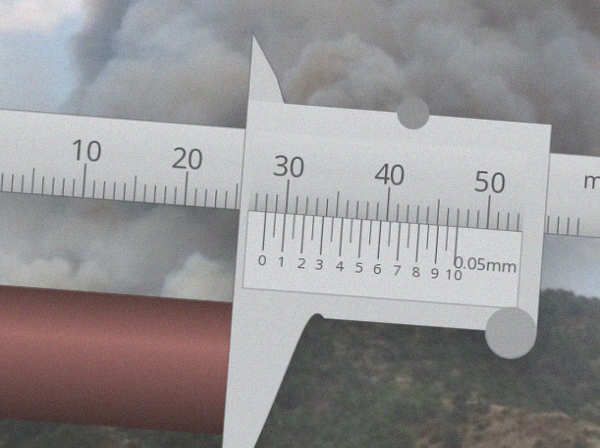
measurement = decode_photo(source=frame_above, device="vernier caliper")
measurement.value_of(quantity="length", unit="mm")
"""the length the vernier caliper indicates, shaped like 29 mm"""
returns 28.0 mm
